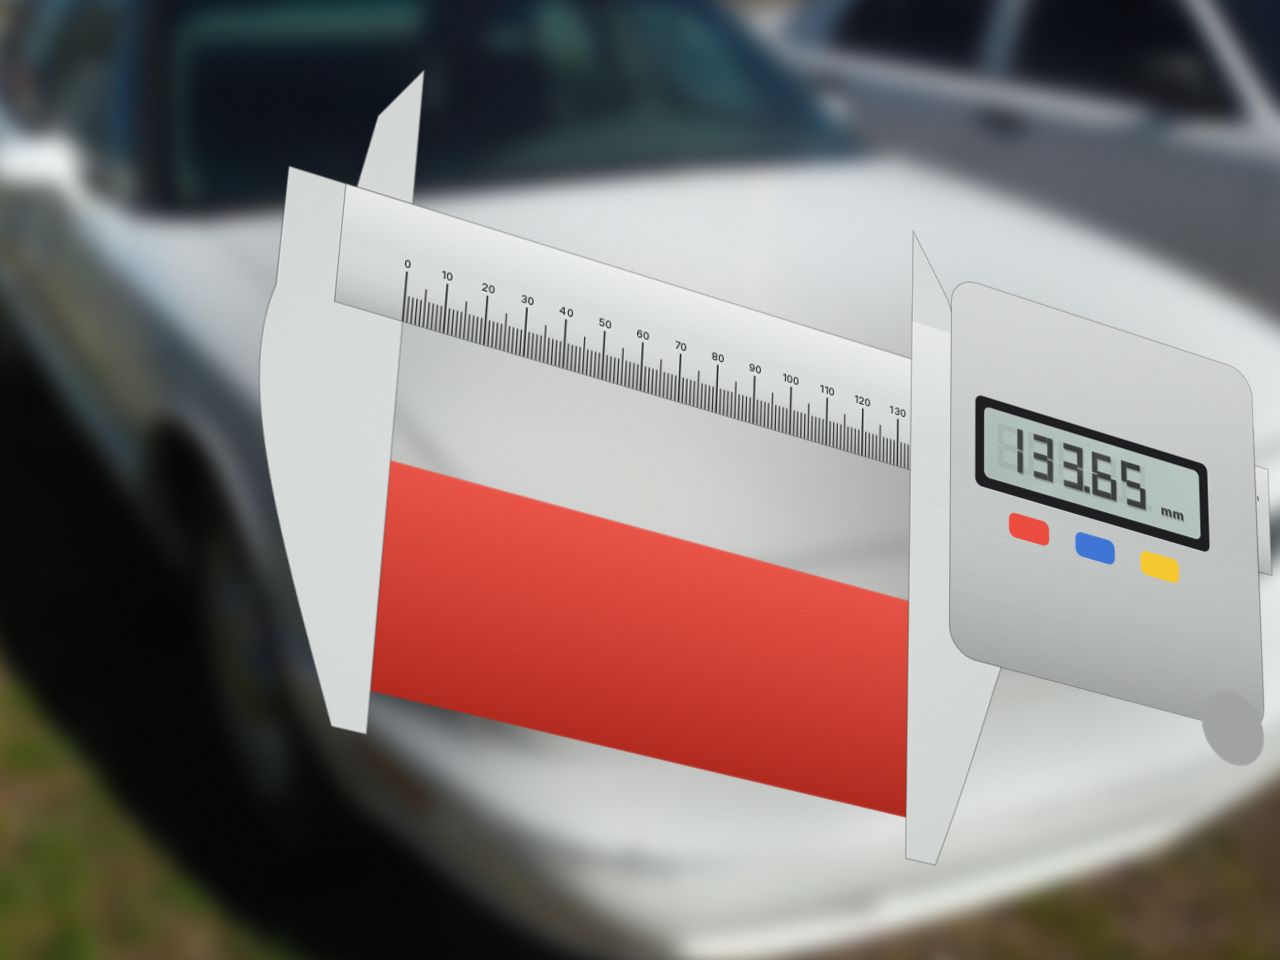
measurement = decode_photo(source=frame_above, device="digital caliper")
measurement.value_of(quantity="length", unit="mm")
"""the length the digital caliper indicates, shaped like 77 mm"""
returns 133.65 mm
